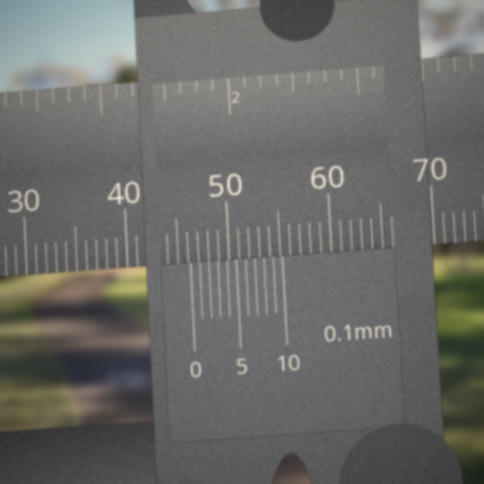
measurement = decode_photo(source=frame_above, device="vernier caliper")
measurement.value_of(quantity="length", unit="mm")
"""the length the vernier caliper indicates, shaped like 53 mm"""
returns 46.2 mm
